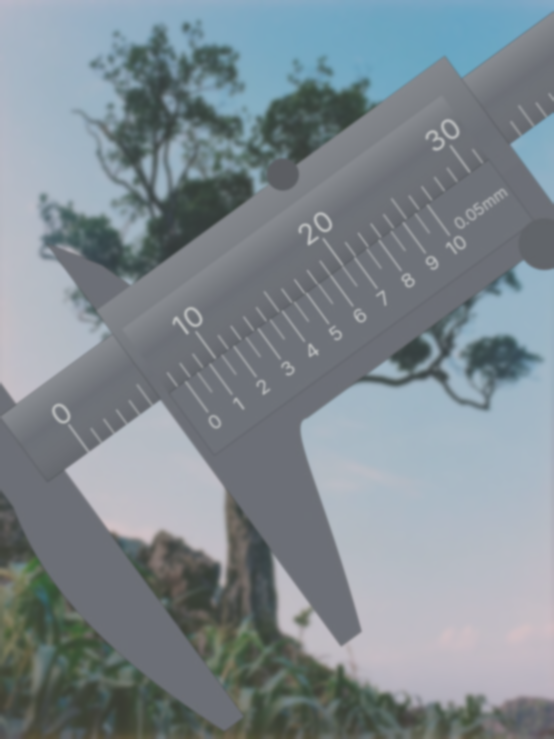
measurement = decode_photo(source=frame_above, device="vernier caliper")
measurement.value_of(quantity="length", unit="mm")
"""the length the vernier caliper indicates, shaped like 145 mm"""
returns 7.6 mm
